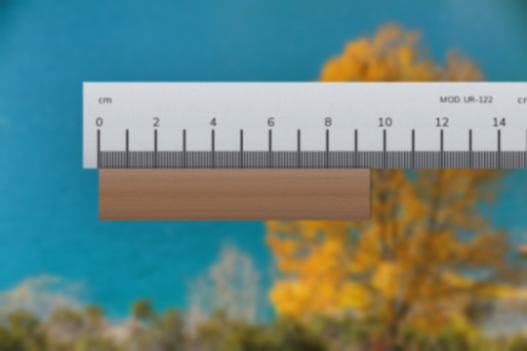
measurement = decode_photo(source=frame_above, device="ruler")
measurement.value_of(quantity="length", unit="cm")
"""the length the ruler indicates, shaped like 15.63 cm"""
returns 9.5 cm
